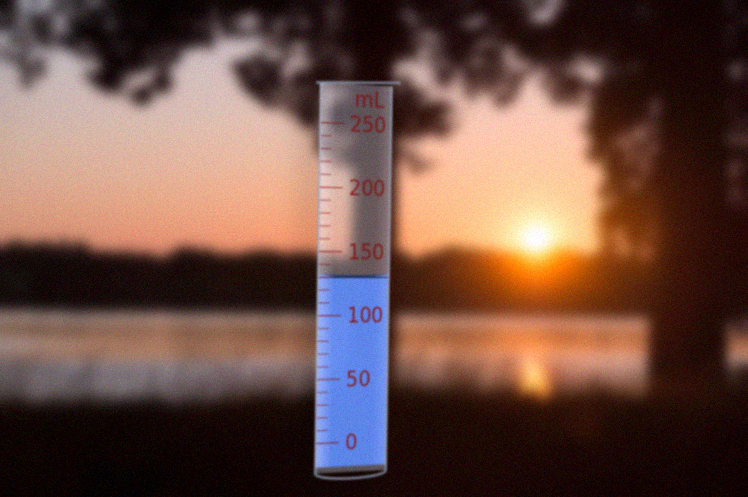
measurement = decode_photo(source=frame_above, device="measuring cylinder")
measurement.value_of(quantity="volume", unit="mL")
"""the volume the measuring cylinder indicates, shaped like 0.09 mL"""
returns 130 mL
